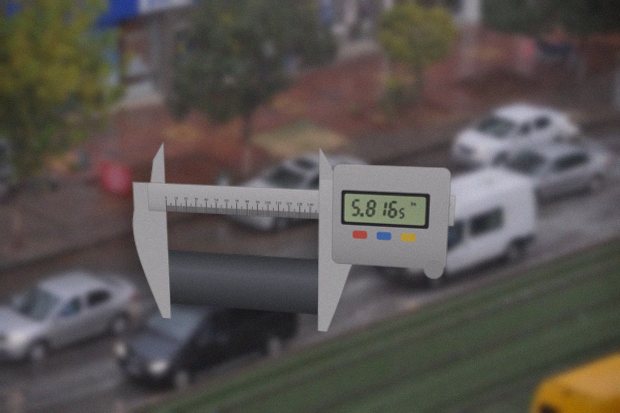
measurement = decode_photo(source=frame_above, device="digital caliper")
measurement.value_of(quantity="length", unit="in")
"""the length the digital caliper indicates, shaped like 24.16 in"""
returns 5.8165 in
